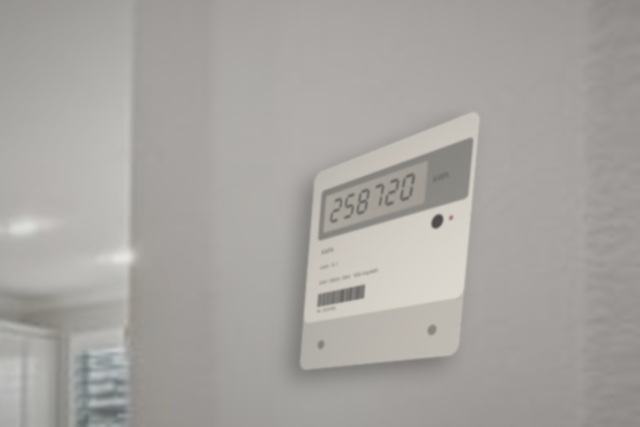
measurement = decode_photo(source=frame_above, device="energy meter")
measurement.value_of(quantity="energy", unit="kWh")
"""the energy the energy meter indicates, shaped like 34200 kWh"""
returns 258720 kWh
